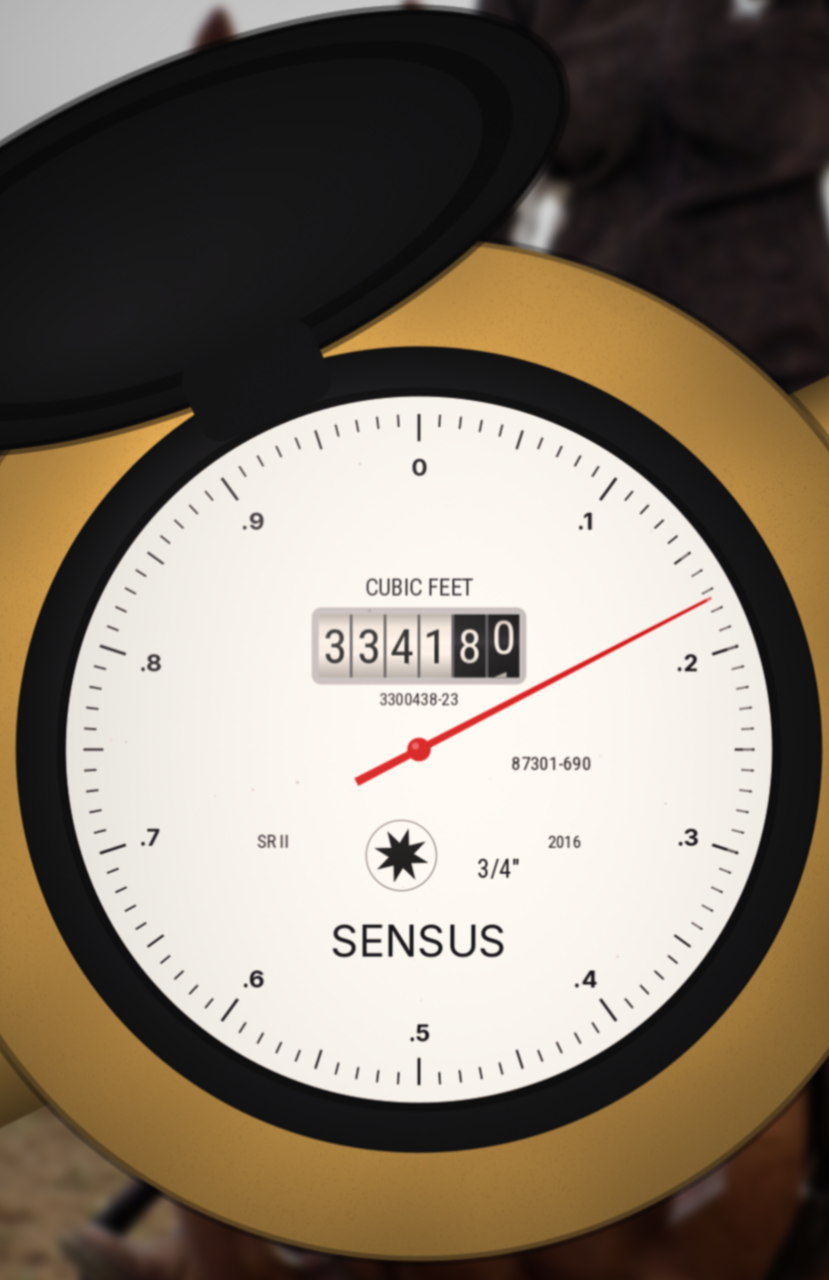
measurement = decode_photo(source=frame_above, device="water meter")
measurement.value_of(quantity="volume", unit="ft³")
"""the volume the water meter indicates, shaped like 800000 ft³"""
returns 334180.17 ft³
